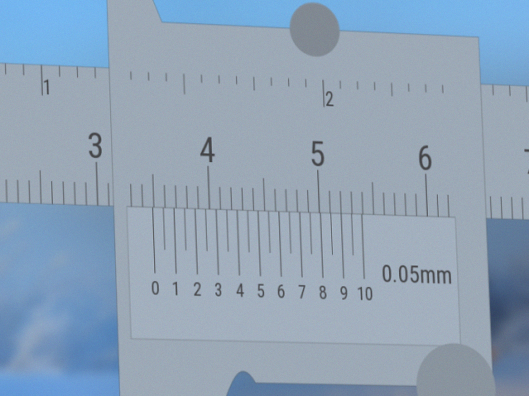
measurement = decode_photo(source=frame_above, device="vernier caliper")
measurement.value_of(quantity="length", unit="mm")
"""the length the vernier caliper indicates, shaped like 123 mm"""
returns 34.9 mm
